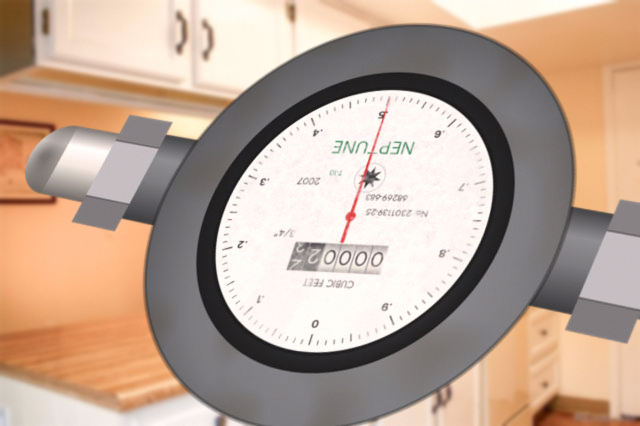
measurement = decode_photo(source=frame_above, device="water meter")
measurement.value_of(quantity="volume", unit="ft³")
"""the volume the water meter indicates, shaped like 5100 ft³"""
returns 22.50 ft³
